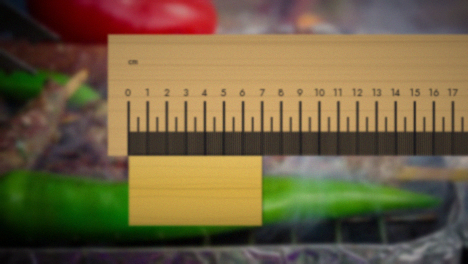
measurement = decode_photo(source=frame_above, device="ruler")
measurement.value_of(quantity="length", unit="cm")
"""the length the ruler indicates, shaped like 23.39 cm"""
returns 7 cm
